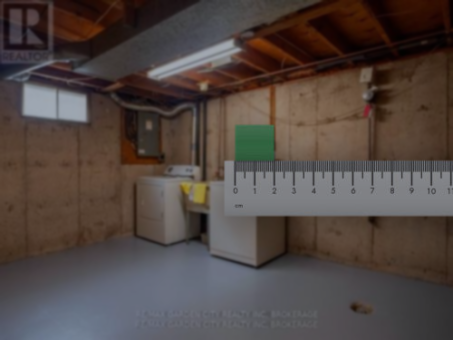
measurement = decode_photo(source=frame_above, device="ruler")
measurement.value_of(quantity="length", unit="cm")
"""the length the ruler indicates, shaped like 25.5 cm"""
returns 2 cm
